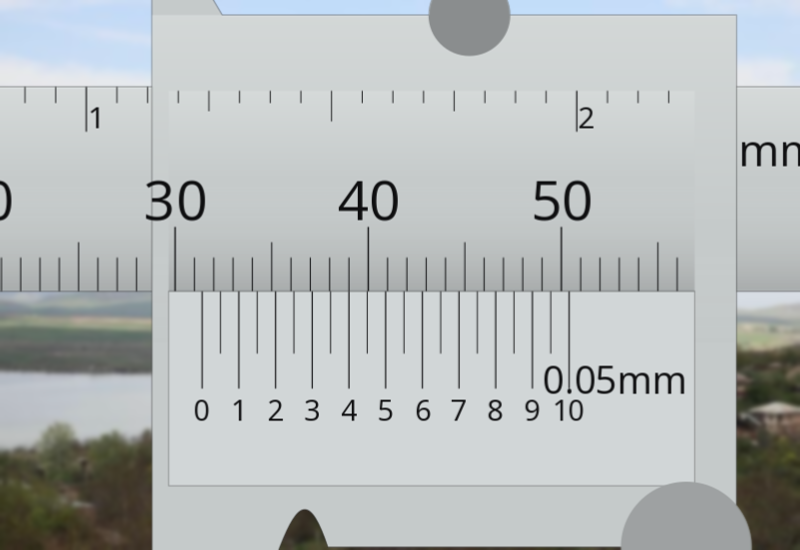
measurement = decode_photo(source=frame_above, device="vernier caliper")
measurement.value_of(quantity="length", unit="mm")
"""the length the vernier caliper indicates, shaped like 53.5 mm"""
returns 31.4 mm
